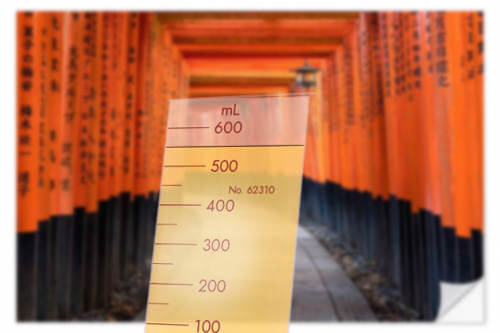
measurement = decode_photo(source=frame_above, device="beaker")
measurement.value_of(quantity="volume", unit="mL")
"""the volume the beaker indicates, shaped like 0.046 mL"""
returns 550 mL
